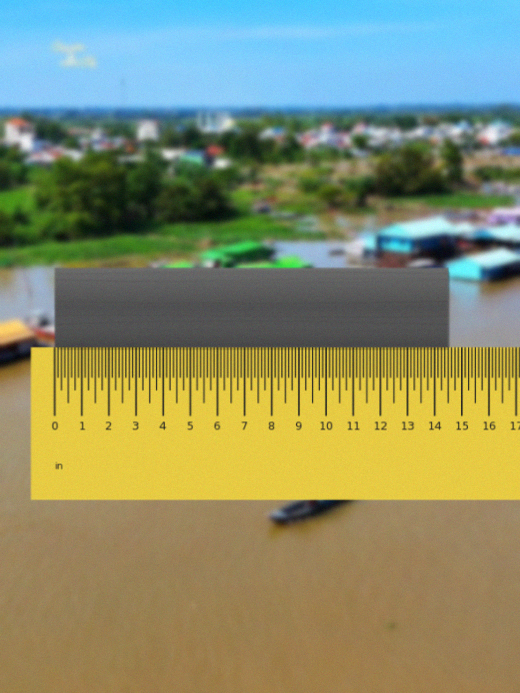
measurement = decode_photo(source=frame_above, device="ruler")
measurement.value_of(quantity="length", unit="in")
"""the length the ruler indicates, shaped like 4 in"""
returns 14.5 in
